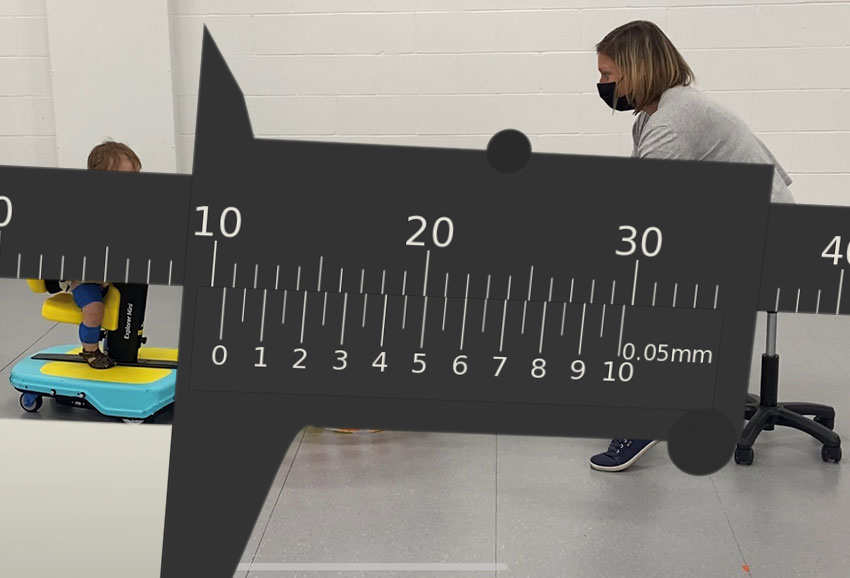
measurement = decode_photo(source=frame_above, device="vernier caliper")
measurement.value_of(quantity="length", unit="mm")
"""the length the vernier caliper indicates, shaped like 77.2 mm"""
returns 10.6 mm
